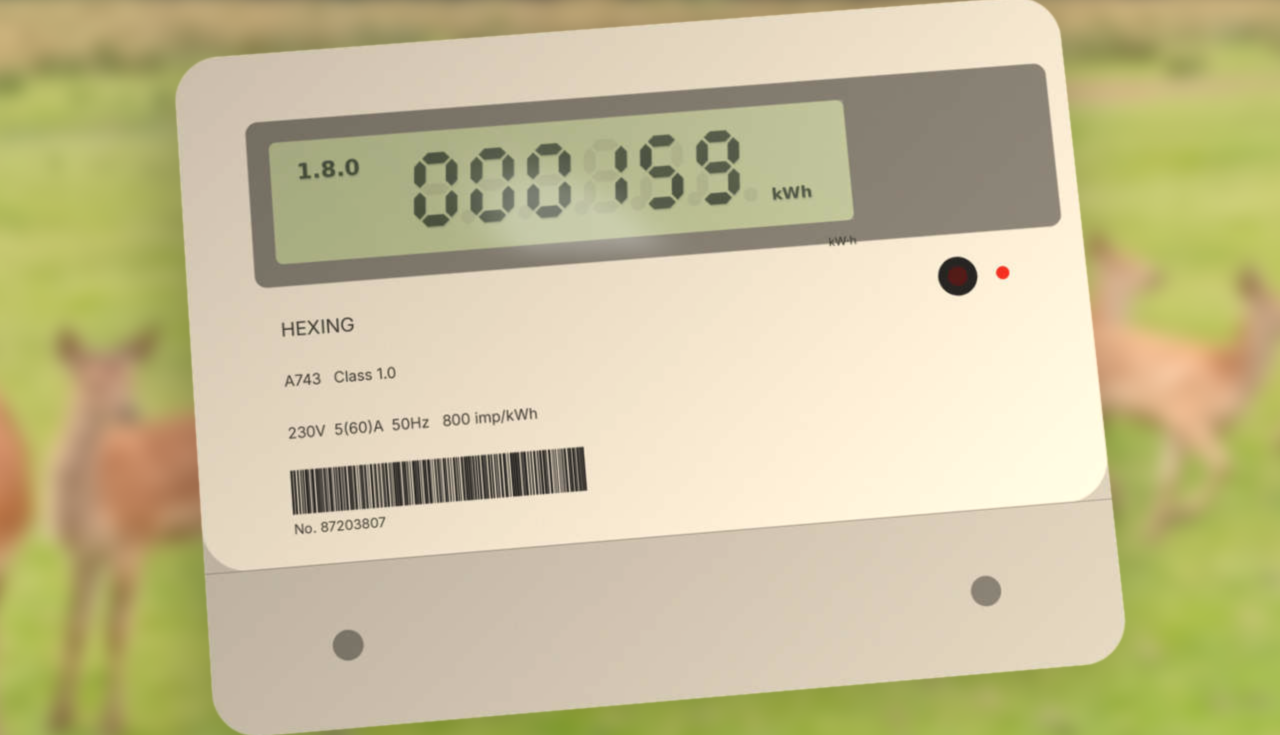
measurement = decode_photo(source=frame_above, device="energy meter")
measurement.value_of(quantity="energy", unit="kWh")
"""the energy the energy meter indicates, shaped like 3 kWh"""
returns 159 kWh
